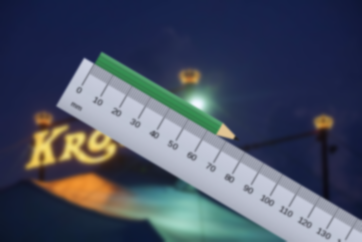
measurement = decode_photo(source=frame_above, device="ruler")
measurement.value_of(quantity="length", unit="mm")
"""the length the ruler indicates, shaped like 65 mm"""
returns 75 mm
